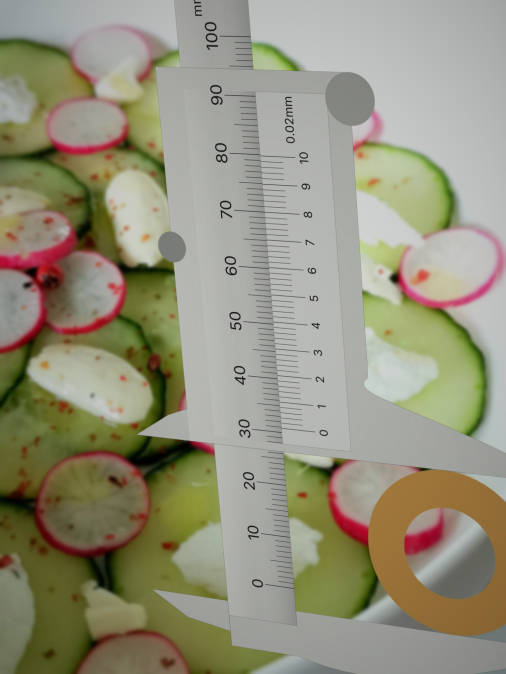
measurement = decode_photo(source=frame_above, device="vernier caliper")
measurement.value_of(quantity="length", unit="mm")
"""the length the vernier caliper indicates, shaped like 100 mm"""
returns 30.8 mm
